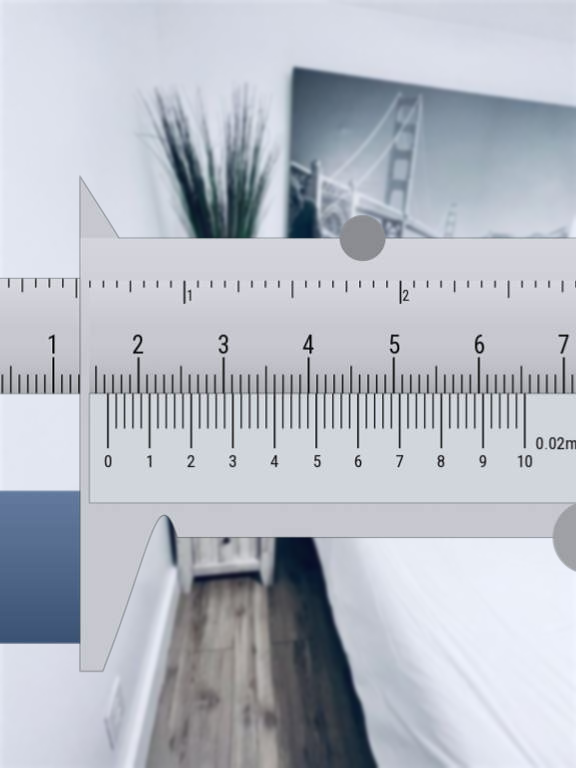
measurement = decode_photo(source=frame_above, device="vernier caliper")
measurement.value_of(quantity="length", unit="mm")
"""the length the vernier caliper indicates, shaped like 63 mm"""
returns 16.4 mm
